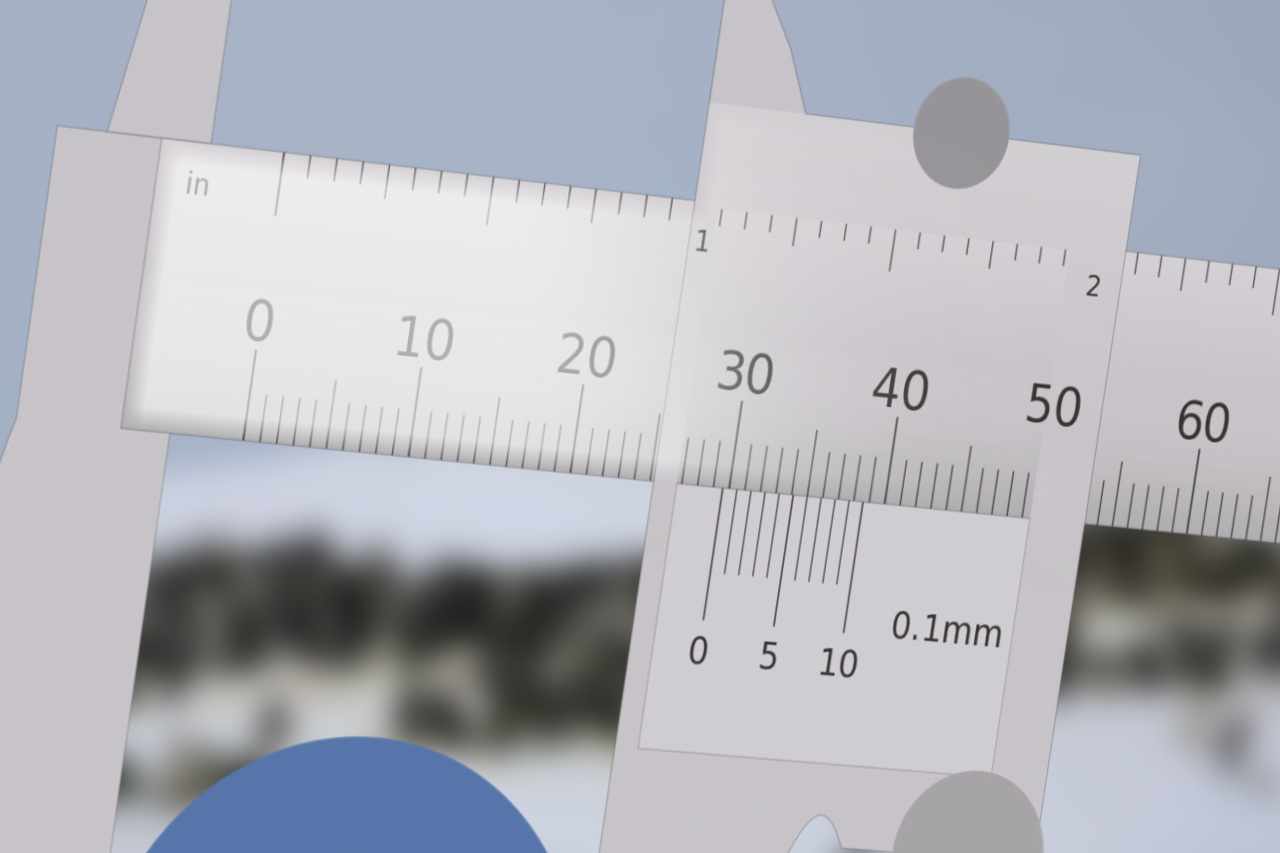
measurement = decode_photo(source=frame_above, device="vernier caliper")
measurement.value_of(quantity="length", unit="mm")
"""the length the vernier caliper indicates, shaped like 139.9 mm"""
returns 29.6 mm
